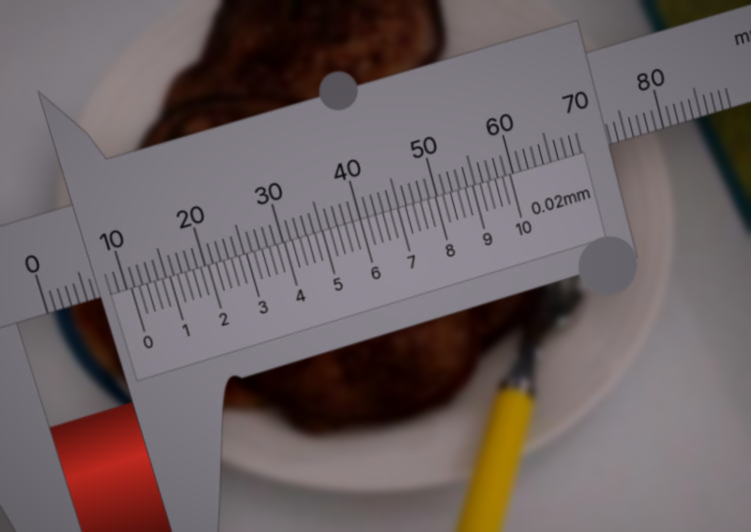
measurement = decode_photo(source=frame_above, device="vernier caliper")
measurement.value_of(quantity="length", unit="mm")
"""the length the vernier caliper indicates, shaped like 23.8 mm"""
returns 10.6 mm
